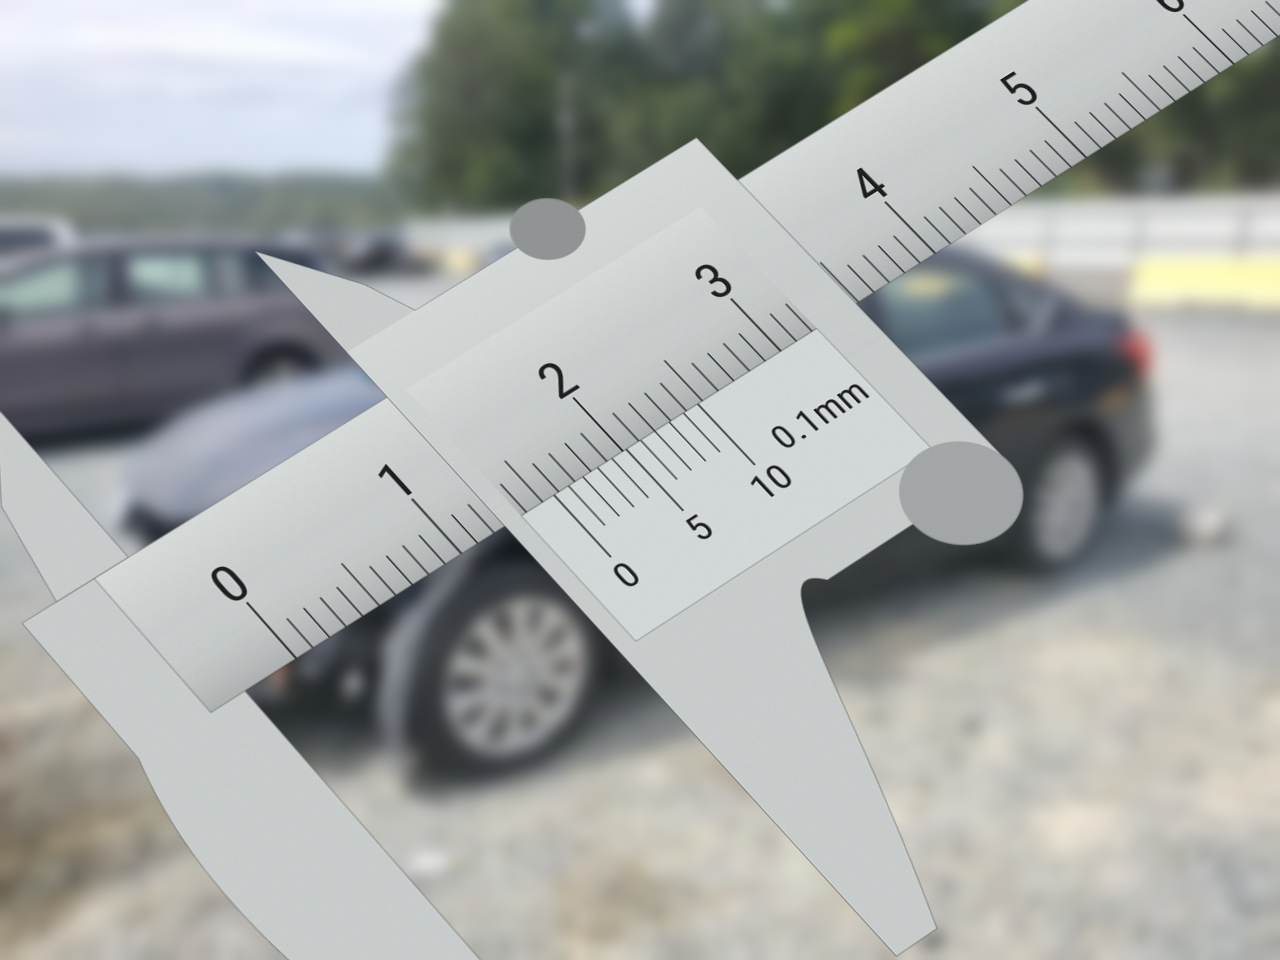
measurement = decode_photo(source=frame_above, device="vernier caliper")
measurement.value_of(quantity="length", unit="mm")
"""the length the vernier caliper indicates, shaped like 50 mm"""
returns 15.7 mm
